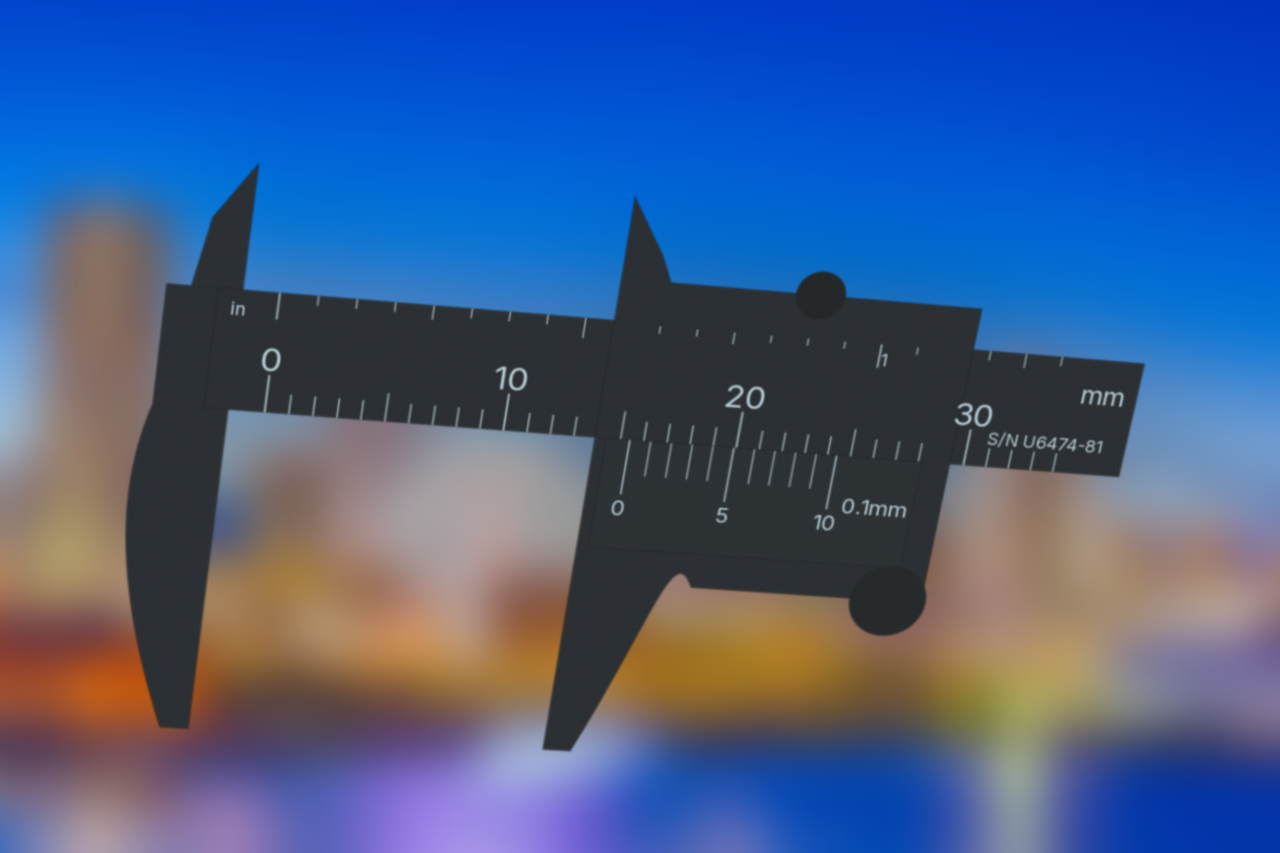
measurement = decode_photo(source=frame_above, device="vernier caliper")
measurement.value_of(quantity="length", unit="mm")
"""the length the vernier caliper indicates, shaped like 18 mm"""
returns 15.4 mm
